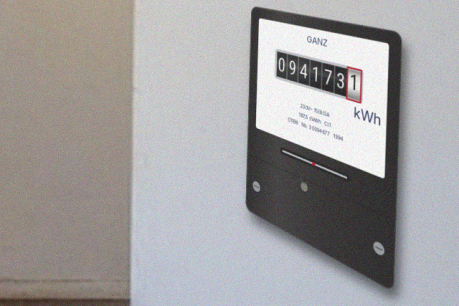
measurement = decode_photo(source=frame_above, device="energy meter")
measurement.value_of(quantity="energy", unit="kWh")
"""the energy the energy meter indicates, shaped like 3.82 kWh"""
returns 94173.1 kWh
